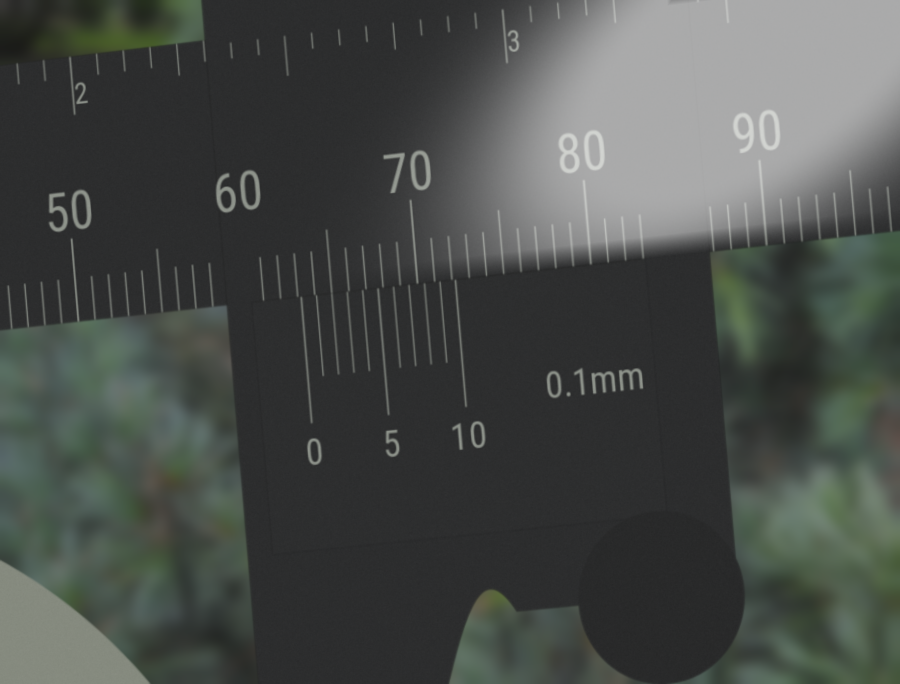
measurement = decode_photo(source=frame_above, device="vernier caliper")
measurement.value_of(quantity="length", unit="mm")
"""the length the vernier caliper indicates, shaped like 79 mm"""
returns 63.2 mm
